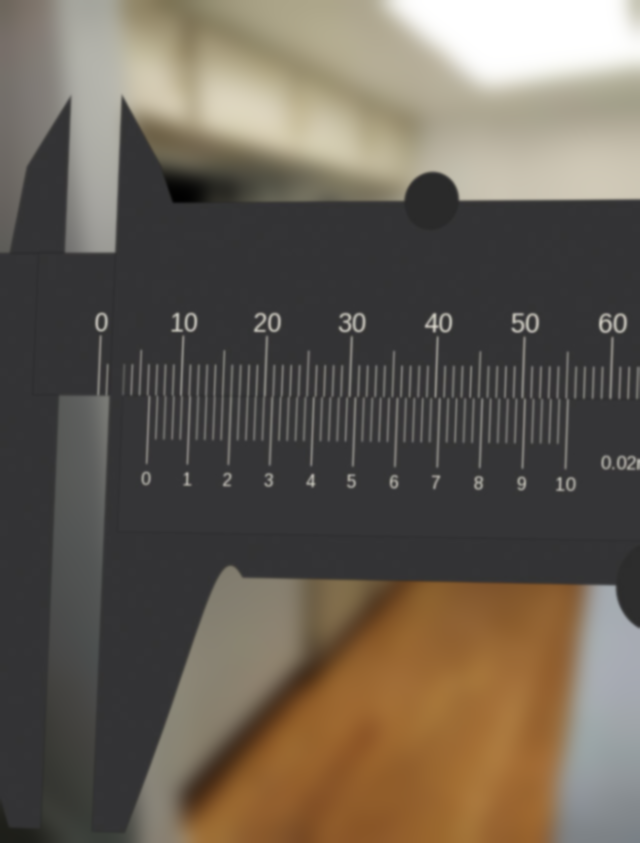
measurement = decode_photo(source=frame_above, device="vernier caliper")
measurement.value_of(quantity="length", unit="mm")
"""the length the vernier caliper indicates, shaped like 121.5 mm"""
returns 6.2 mm
